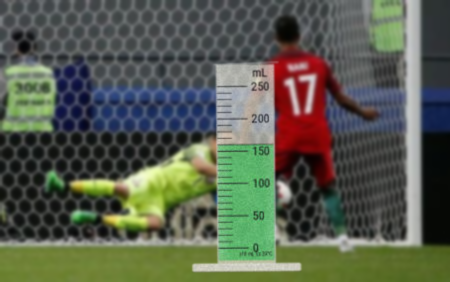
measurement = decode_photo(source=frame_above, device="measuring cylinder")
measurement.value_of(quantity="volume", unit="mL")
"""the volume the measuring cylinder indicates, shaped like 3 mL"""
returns 160 mL
